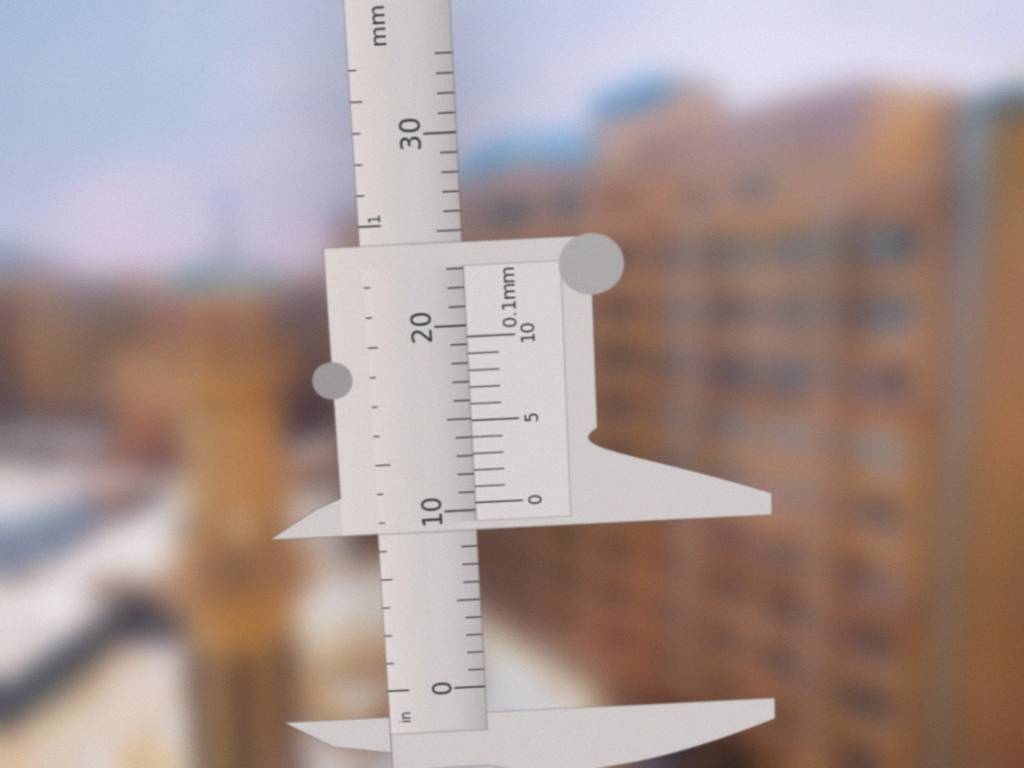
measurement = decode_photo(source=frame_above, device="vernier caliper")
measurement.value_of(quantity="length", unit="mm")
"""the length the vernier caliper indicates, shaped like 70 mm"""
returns 10.4 mm
